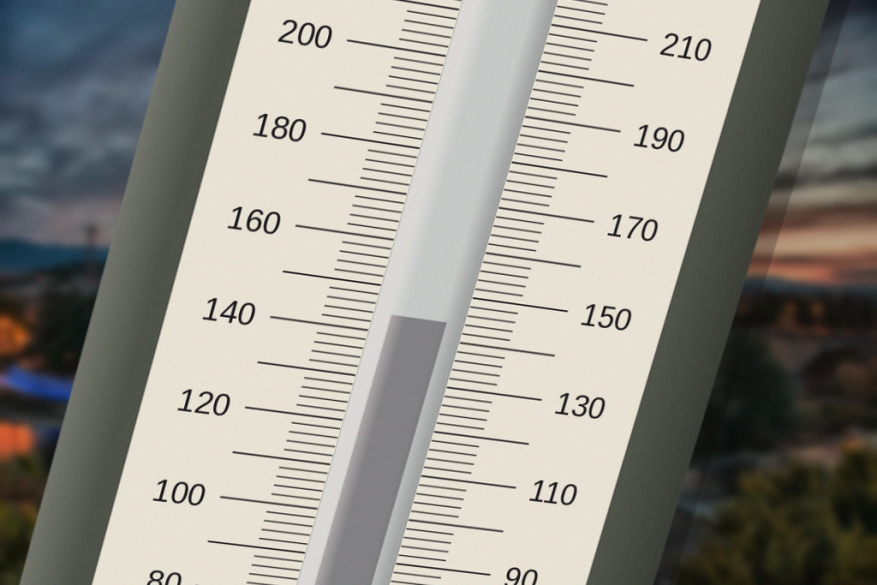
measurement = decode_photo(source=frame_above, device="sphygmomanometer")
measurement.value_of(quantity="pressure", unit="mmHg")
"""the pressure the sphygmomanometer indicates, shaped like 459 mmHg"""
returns 144 mmHg
